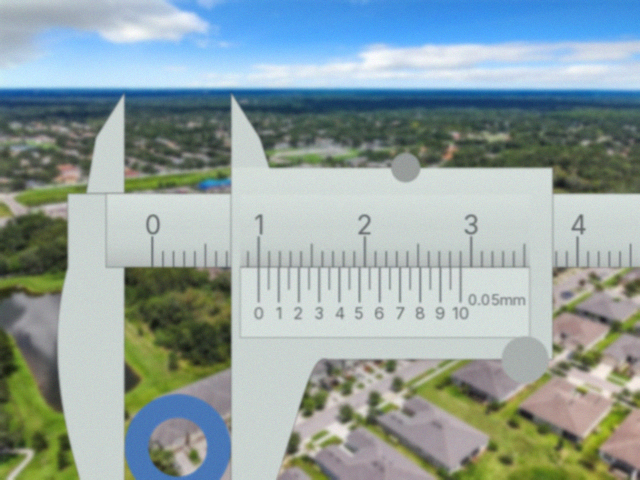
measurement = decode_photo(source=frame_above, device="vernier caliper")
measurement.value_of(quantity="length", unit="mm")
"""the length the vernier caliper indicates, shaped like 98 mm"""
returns 10.0 mm
